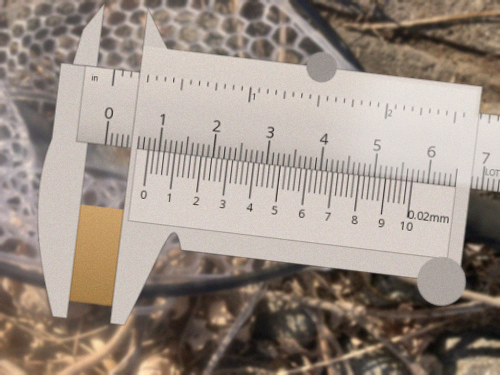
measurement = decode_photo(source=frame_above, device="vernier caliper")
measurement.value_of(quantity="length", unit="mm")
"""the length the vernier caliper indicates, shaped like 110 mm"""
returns 8.0 mm
